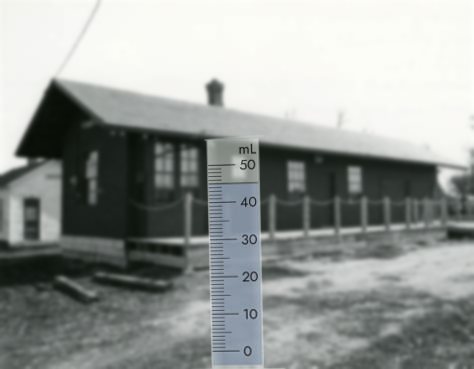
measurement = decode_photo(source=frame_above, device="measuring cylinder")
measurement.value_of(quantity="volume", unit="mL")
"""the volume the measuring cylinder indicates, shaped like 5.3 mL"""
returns 45 mL
